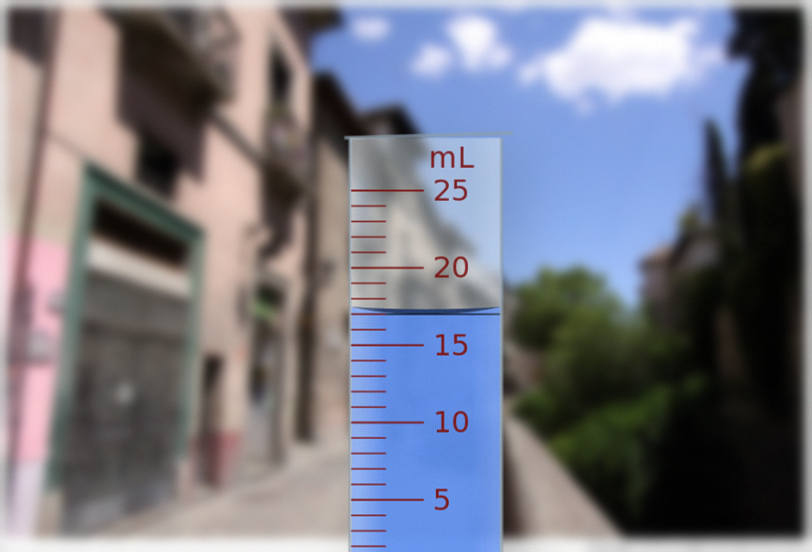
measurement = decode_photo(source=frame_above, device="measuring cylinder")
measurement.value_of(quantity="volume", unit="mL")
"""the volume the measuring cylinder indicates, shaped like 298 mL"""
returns 17 mL
